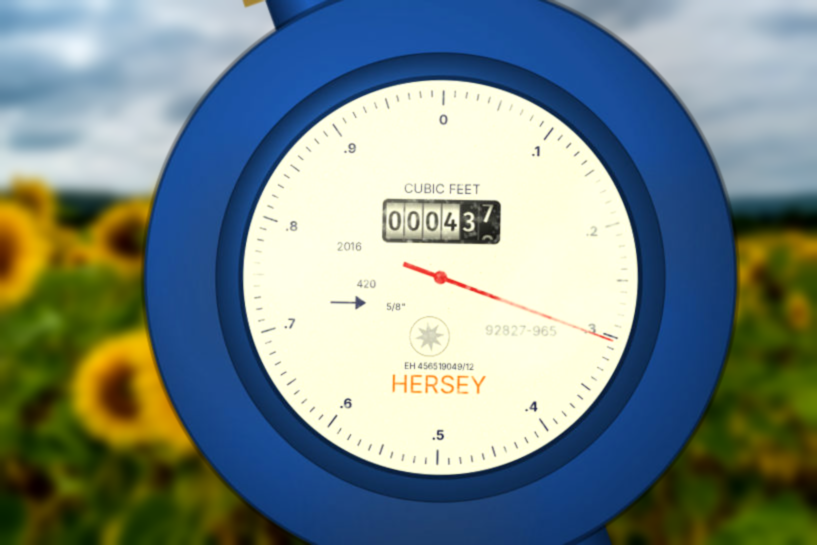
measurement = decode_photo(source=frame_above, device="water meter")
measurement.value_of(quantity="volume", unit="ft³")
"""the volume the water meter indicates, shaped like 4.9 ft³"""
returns 437.30 ft³
